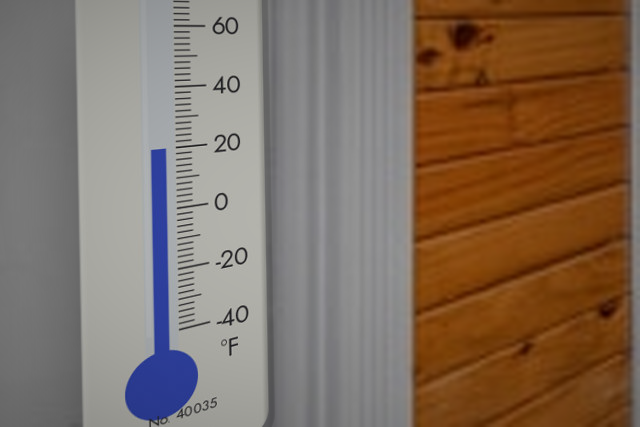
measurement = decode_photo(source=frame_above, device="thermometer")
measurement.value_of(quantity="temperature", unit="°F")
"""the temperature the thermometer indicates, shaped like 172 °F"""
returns 20 °F
